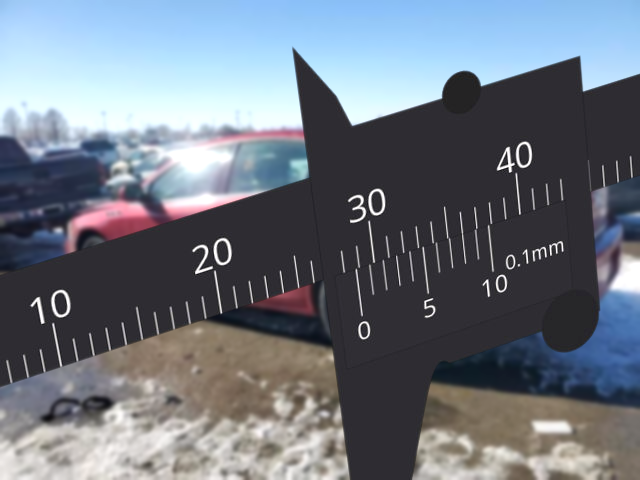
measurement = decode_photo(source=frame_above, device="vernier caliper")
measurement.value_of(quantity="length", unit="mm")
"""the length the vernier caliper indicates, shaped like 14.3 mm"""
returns 28.8 mm
